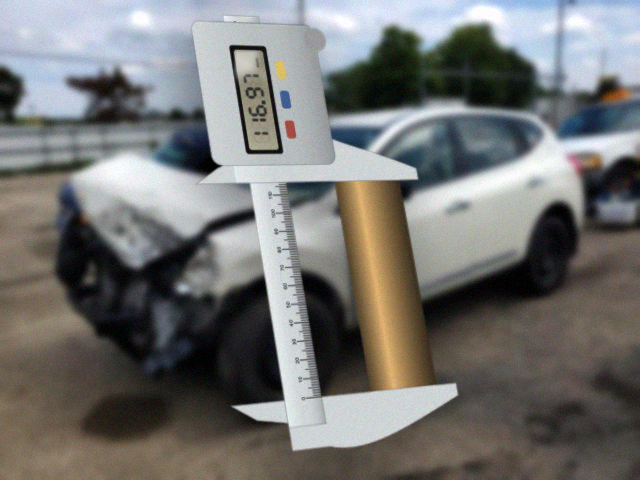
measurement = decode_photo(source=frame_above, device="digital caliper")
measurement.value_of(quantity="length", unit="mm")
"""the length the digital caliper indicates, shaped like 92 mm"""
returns 116.97 mm
